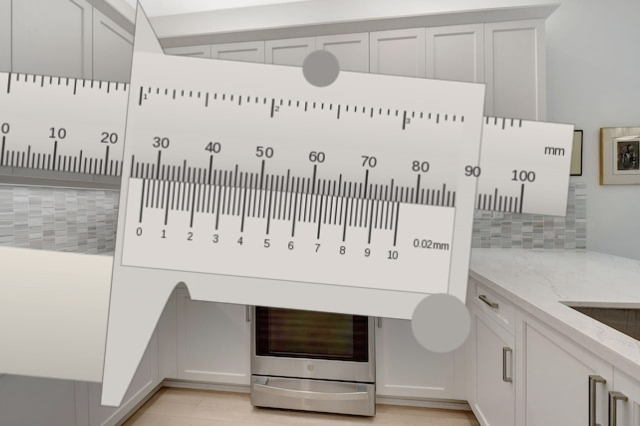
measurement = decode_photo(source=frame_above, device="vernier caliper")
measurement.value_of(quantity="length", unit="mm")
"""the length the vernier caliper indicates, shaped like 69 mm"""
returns 27.5 mm
